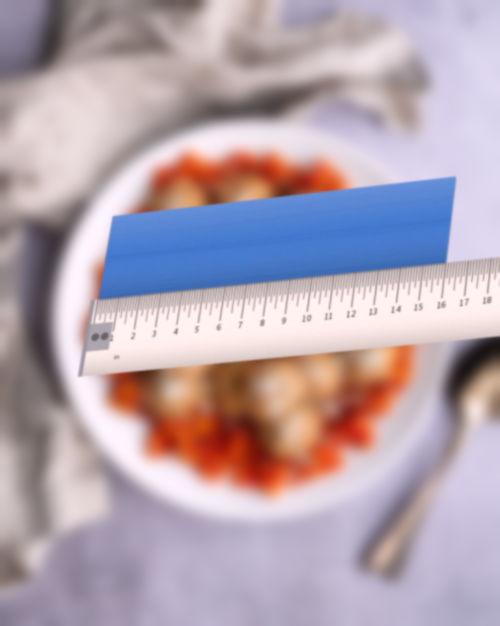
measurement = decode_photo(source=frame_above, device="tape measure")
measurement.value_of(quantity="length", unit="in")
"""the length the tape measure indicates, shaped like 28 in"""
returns 16 in
